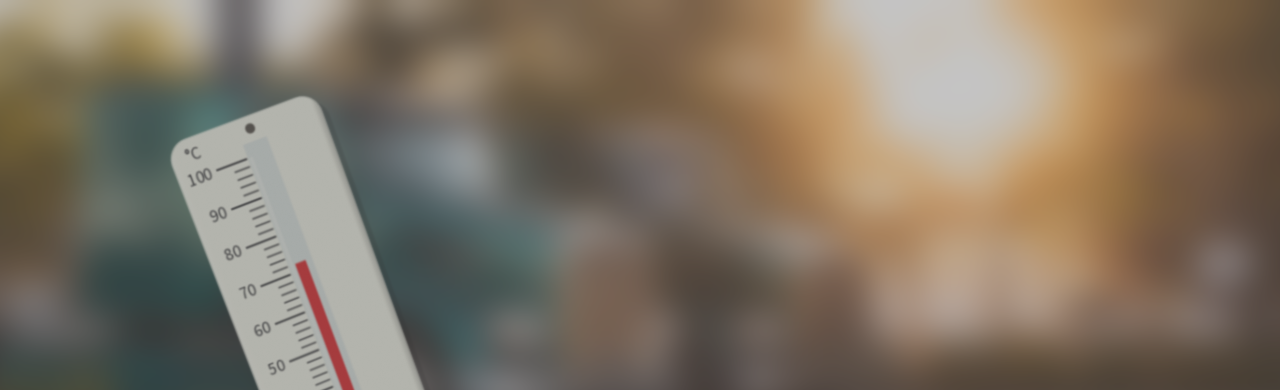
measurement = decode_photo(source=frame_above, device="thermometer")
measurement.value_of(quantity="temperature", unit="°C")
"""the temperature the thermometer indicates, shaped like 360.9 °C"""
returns 72 °C
